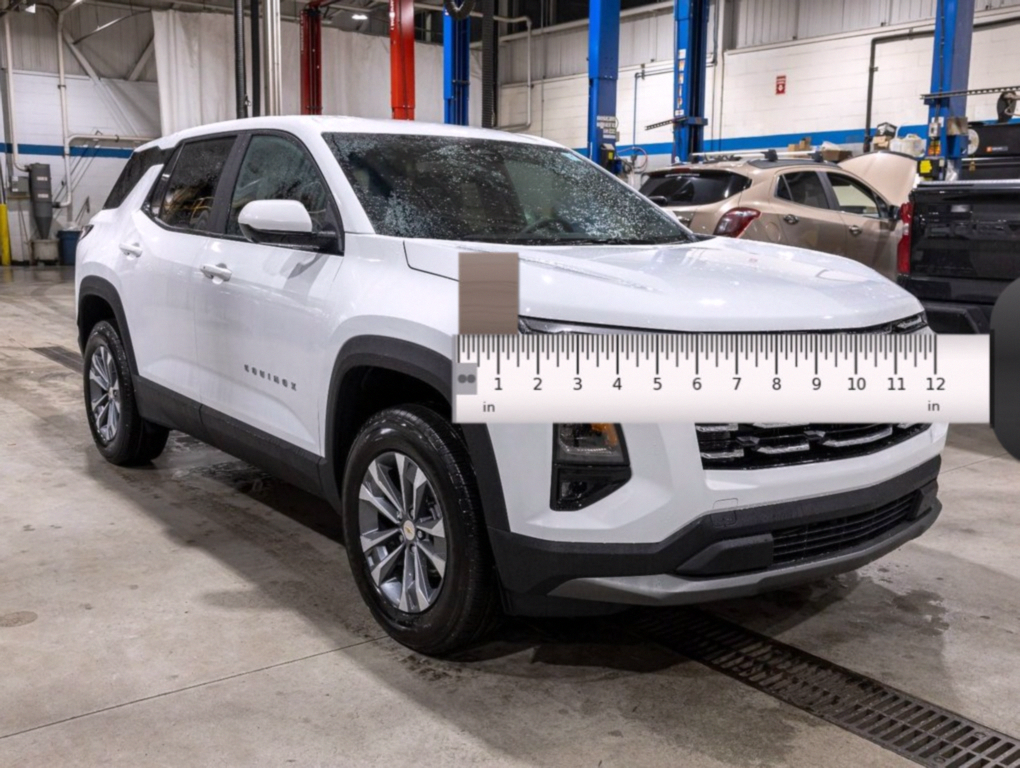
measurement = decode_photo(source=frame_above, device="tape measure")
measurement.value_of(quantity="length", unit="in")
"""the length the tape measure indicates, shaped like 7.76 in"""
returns 1.5 in
